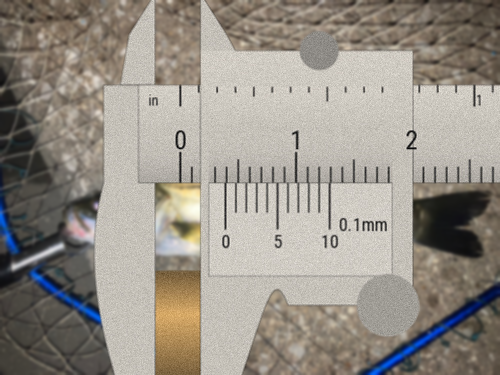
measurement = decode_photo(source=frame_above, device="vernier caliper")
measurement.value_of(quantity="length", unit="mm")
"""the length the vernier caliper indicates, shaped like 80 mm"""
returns 3.9 mm
